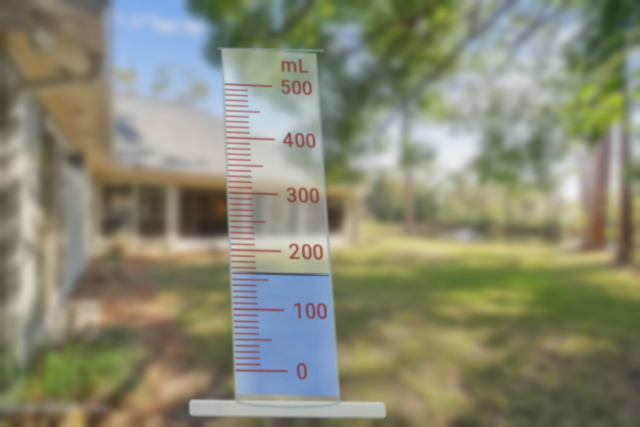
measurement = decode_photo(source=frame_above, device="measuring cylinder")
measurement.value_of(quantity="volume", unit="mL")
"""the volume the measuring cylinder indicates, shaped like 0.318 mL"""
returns 160 mL
